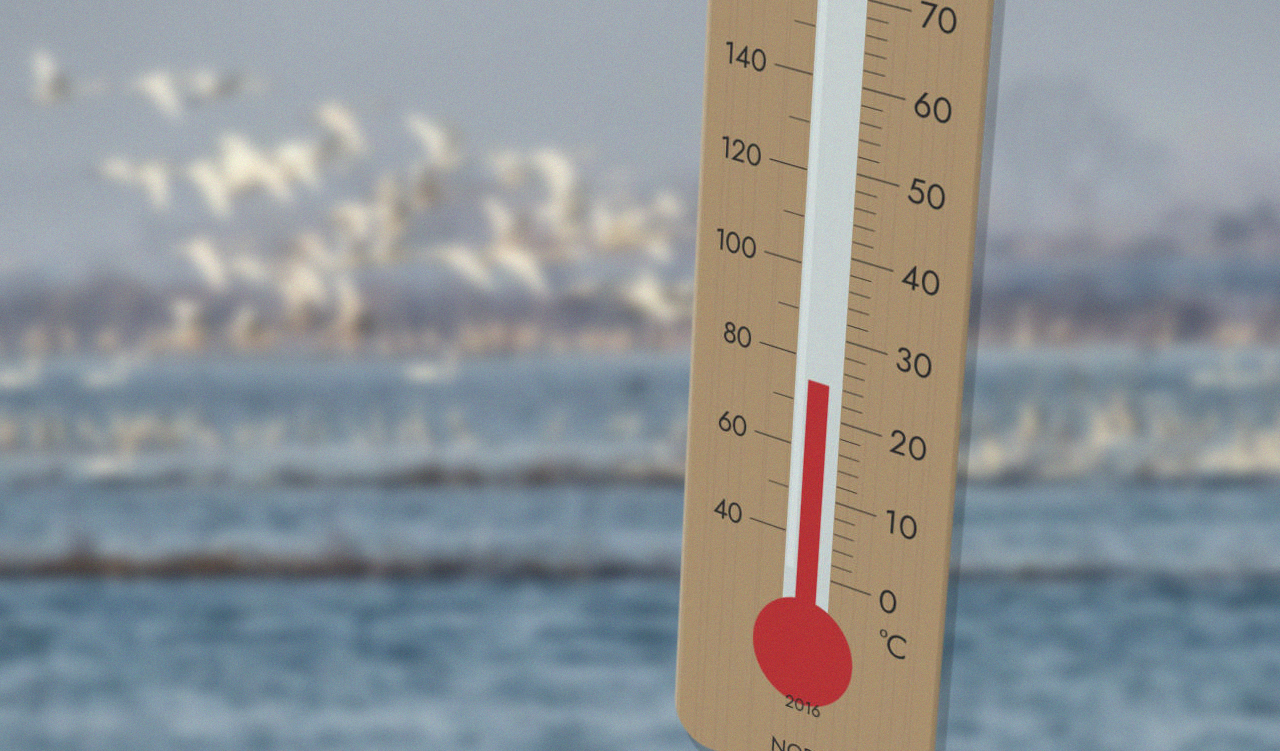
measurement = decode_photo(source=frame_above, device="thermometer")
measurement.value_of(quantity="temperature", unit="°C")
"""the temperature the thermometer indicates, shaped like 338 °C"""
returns 24 °C
